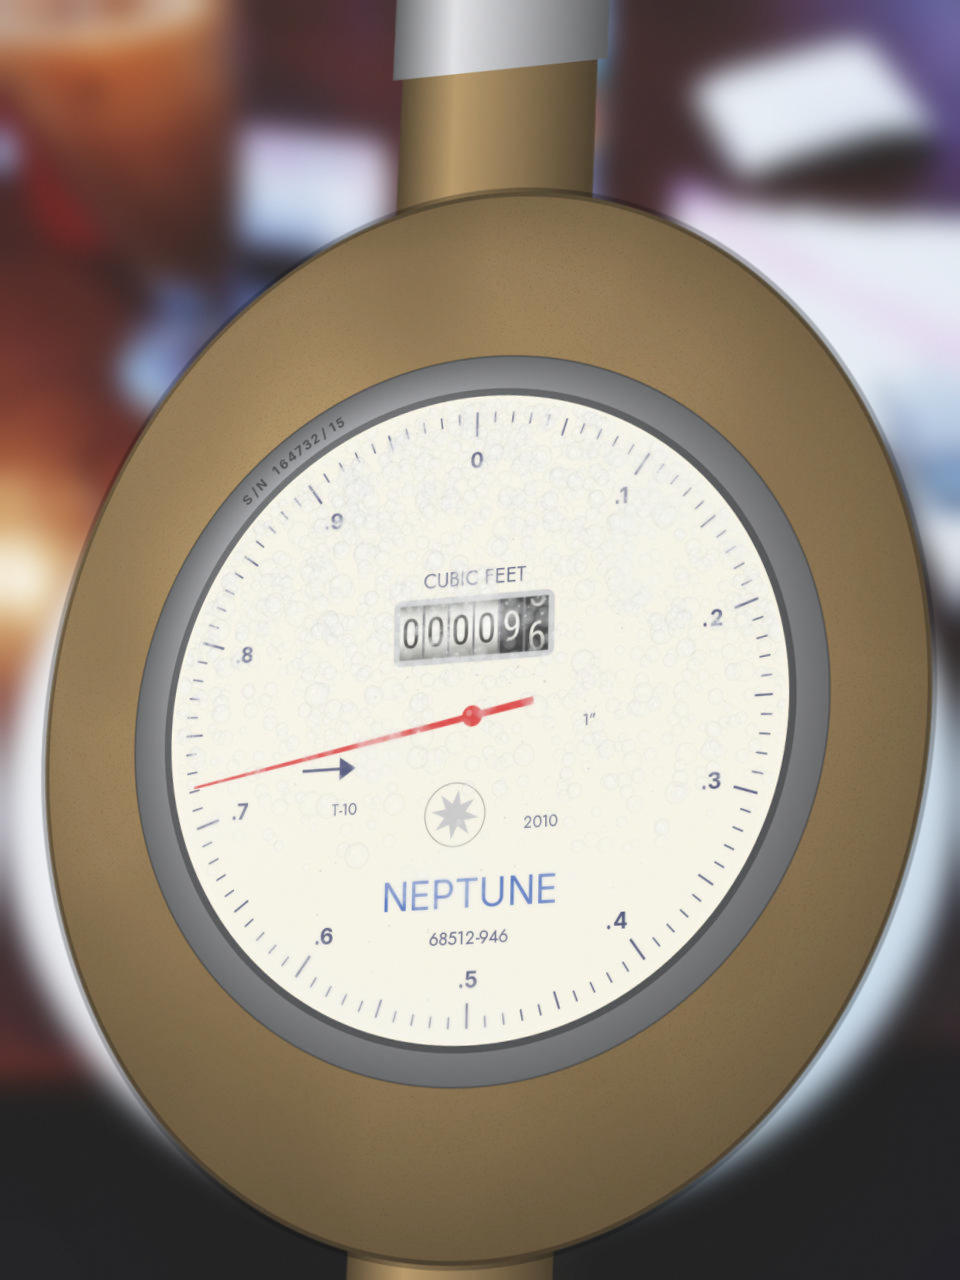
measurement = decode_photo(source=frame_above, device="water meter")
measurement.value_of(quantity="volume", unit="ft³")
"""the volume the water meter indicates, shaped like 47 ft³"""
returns 95.72 ft³
